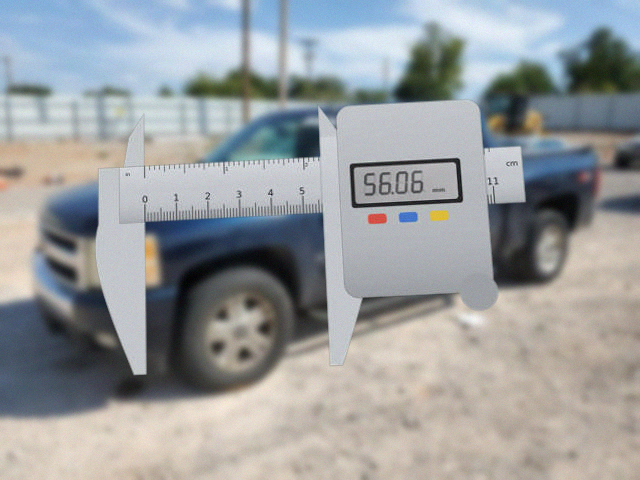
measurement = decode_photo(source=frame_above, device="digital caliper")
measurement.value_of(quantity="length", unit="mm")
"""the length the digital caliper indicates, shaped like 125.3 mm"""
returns 56.06 mm
